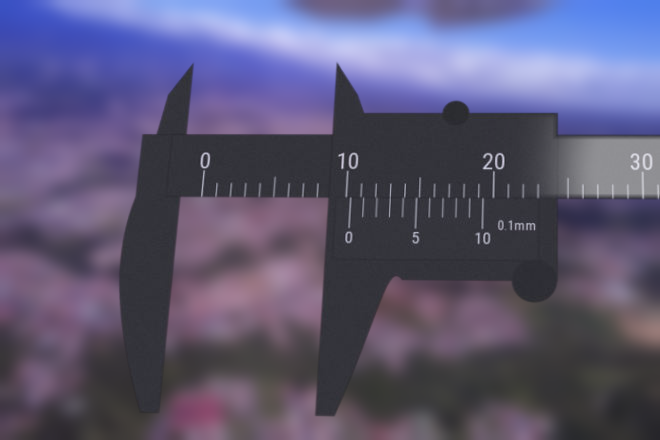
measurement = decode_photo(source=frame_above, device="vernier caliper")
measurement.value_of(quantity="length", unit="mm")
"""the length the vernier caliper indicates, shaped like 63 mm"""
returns 10.3 mm
